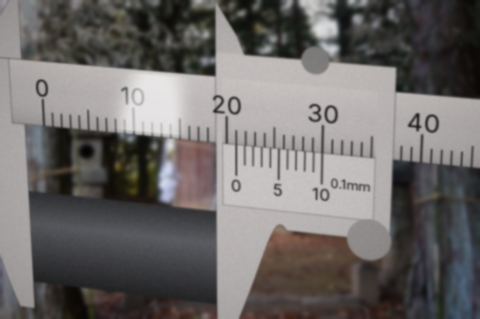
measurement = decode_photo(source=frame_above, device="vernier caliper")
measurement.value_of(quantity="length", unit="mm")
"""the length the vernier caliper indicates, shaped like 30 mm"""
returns 21.0 mm
